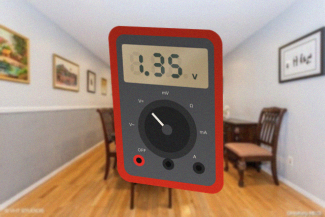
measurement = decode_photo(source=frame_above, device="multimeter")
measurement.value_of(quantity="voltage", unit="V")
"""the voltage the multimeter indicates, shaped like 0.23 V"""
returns 1.35 V
